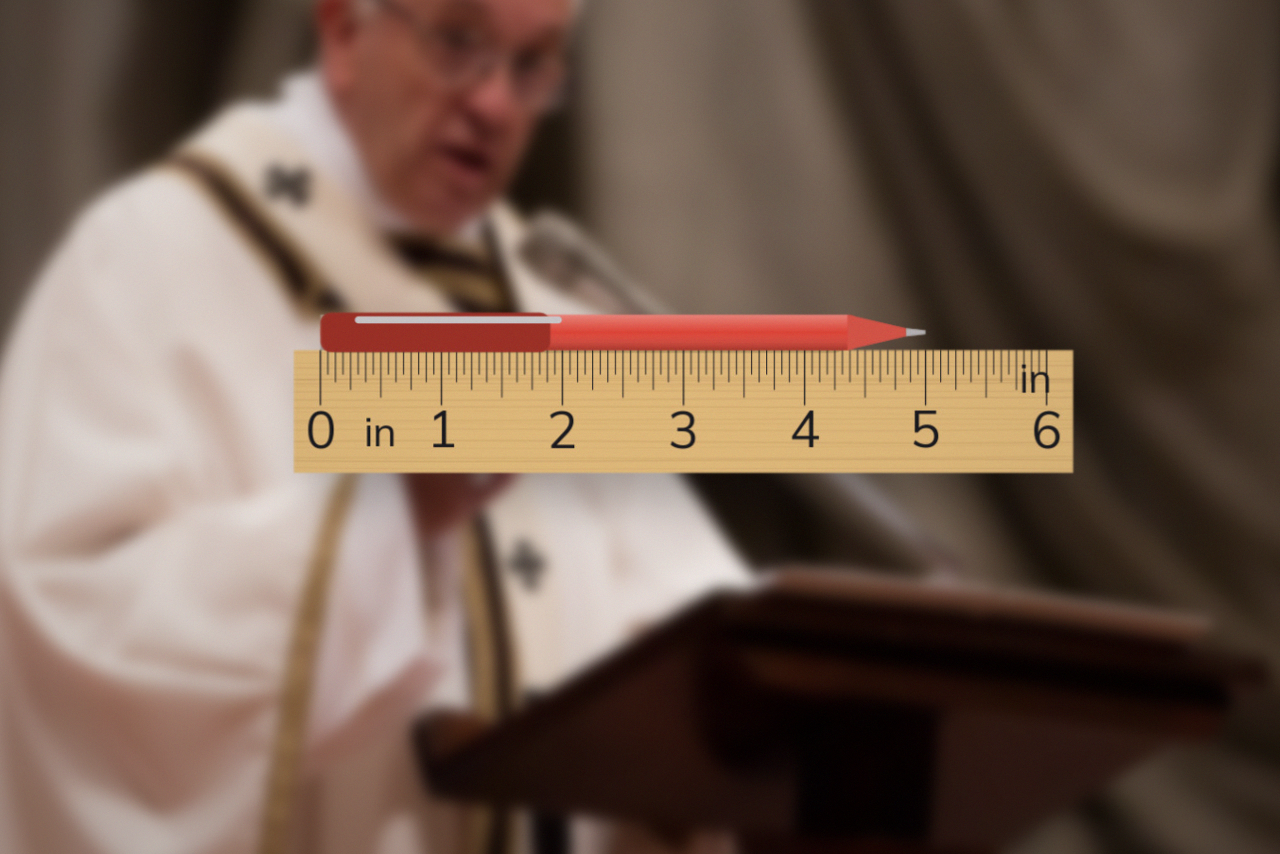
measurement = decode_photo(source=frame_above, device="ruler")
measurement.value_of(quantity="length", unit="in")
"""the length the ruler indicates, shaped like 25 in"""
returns 5 in
